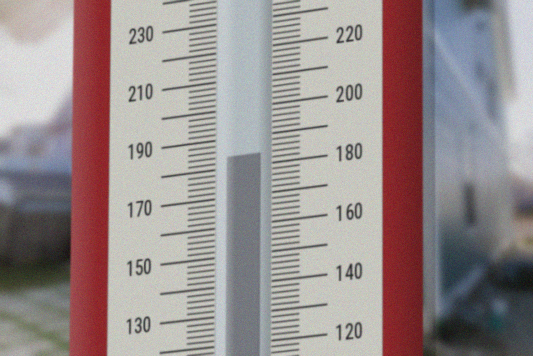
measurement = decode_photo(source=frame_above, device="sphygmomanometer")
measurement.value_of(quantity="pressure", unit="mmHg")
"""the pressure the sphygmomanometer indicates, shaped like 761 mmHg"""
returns 184 mmHg
